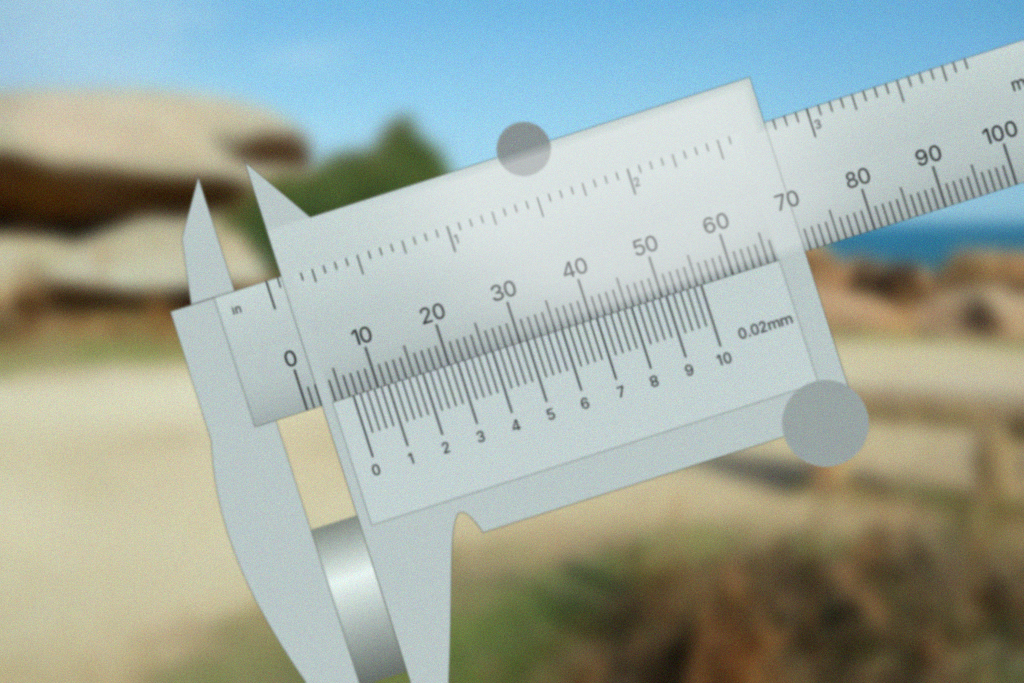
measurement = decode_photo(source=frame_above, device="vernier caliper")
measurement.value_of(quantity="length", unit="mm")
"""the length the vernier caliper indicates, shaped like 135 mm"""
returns 6.5 mm
